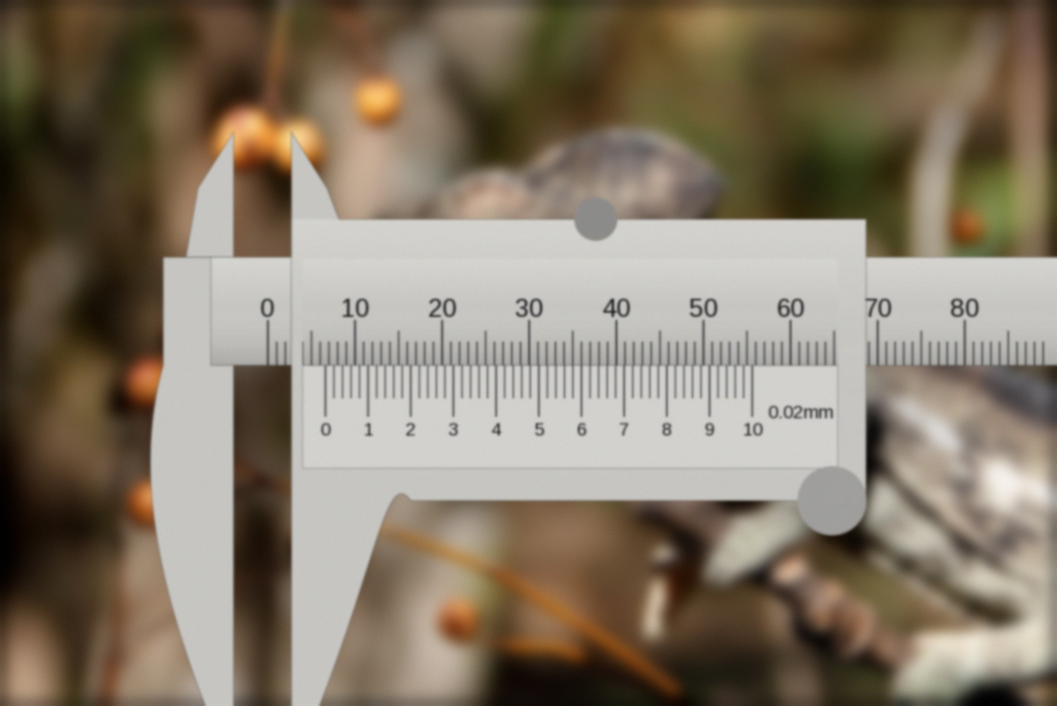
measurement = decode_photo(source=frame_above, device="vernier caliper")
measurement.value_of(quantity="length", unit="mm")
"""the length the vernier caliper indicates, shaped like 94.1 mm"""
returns 6.6 mm
